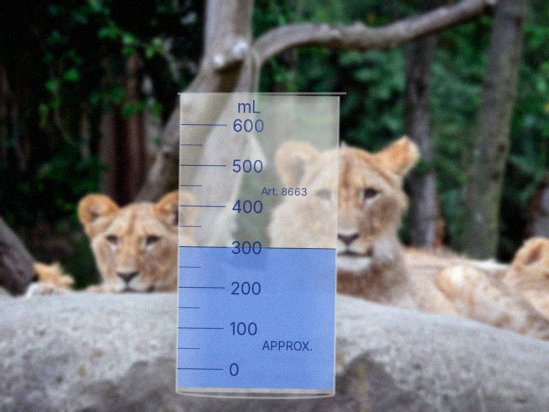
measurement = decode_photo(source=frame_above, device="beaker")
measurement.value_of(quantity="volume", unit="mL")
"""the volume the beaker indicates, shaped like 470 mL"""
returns 300 mL
